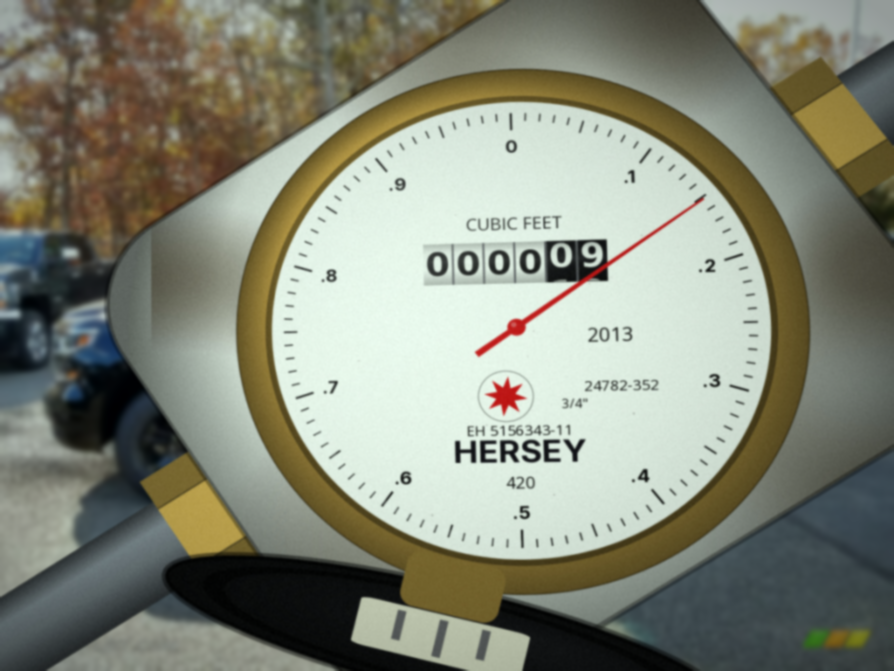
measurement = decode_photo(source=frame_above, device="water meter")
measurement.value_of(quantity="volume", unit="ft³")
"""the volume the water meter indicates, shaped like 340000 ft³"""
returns 9.15 ft³
